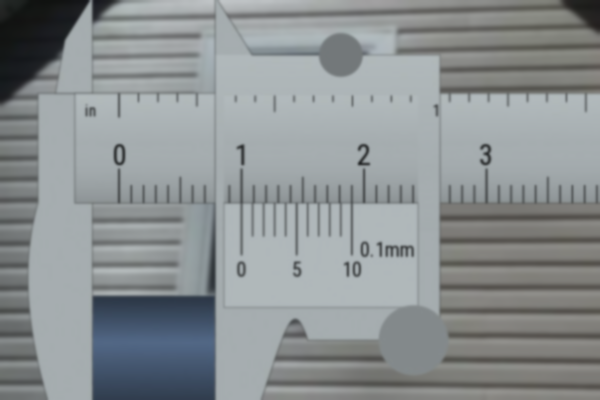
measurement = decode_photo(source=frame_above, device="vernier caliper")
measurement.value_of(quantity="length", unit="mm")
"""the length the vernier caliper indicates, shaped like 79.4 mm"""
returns 10.0 mm
